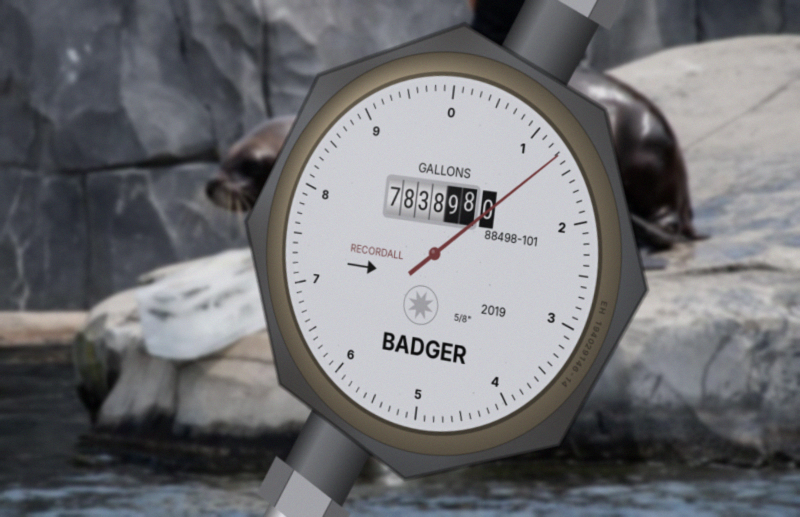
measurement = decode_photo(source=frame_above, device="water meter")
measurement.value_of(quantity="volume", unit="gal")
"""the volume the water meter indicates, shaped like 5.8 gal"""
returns 7838981.3 gal
